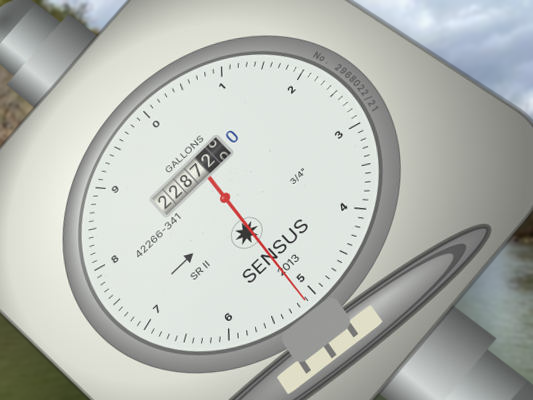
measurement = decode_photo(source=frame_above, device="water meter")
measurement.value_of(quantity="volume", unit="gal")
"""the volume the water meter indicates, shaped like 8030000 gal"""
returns 2287285.1 gal
